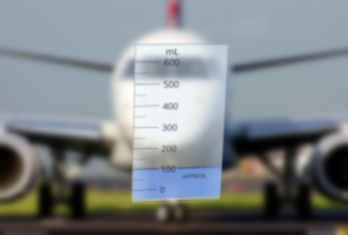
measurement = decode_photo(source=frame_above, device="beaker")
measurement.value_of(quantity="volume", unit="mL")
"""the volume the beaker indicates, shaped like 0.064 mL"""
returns 100 mL
